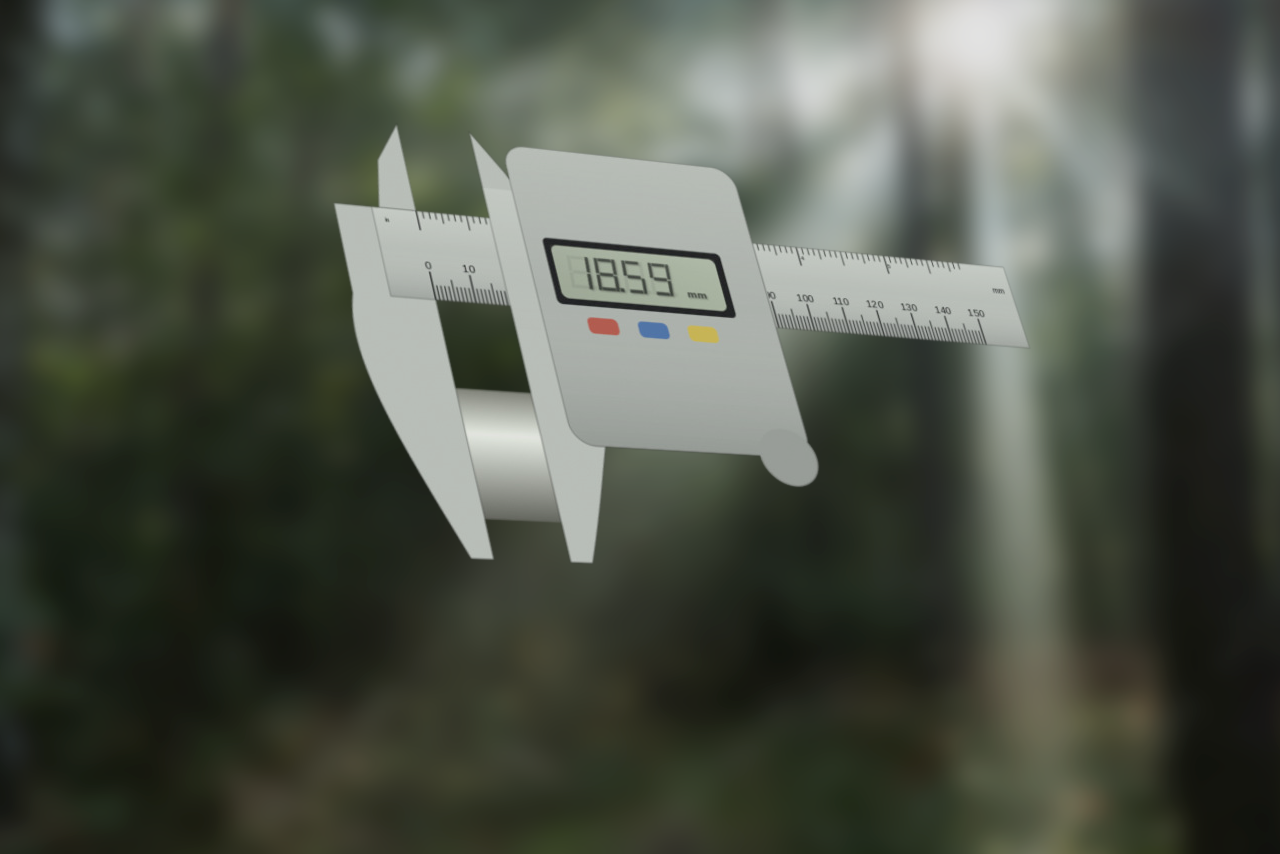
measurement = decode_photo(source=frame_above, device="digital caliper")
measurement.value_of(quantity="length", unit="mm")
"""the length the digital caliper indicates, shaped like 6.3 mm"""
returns 18.59 mm
